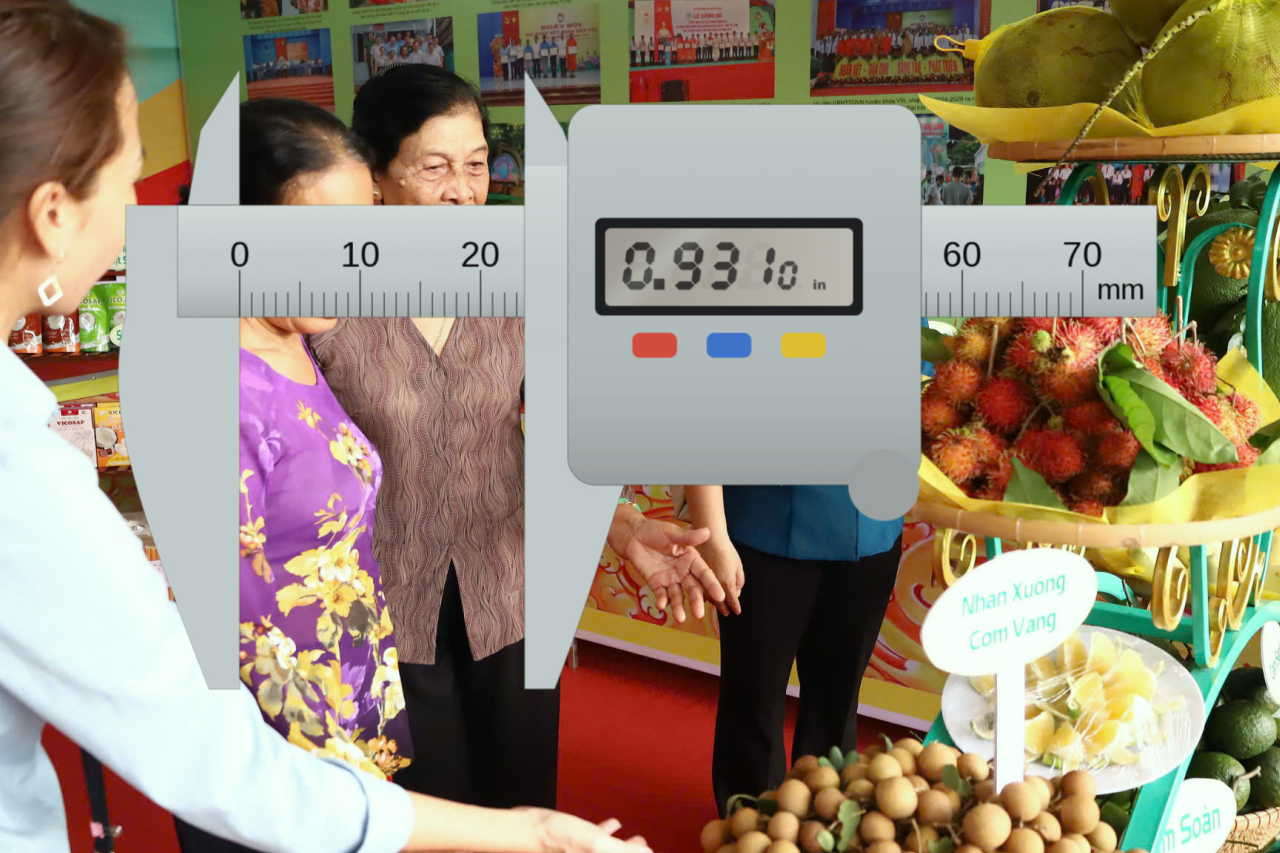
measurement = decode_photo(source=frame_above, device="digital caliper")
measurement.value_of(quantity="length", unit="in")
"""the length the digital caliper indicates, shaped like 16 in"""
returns 0.9310 in
